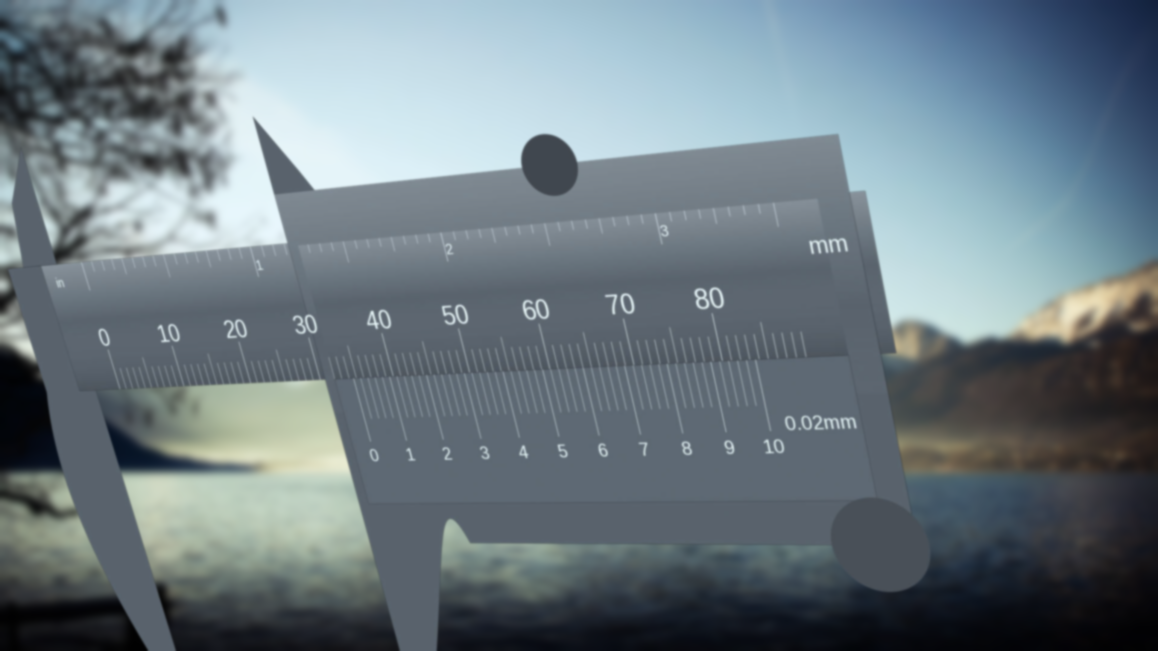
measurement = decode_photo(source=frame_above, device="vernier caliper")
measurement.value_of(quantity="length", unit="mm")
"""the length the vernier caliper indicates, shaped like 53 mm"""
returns 34.6 mm
